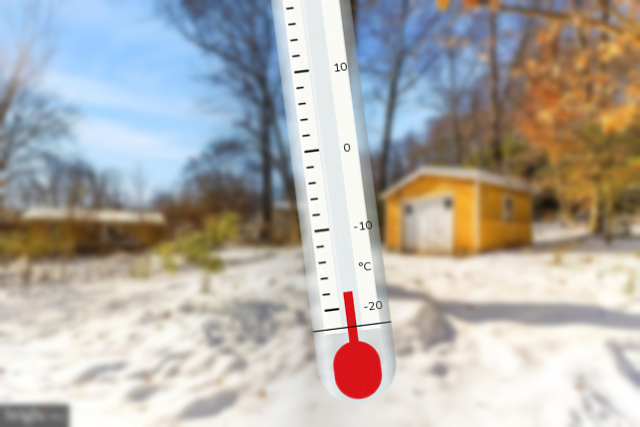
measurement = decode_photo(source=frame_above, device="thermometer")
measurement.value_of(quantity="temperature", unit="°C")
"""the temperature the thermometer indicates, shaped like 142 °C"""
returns -18 °C
